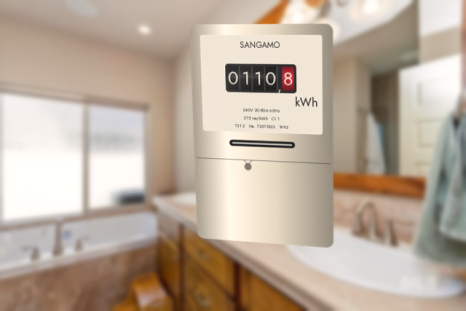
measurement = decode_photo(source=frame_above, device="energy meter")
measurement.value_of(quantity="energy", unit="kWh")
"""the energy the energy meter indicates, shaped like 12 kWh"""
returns 110.8 kWh
